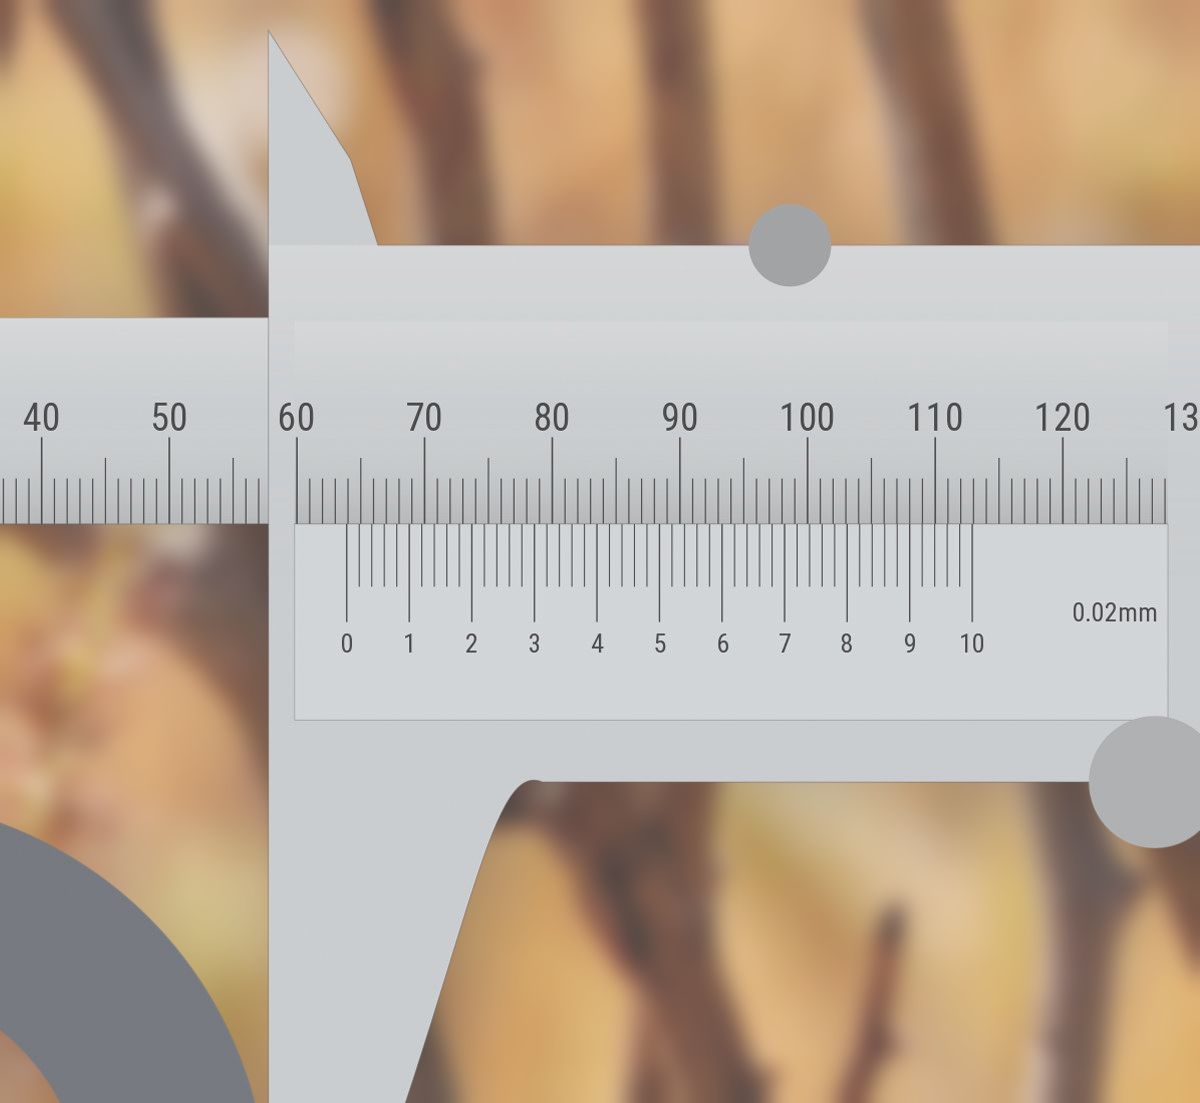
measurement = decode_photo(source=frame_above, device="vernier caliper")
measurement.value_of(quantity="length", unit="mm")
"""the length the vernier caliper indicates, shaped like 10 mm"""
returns 63.9 mm
